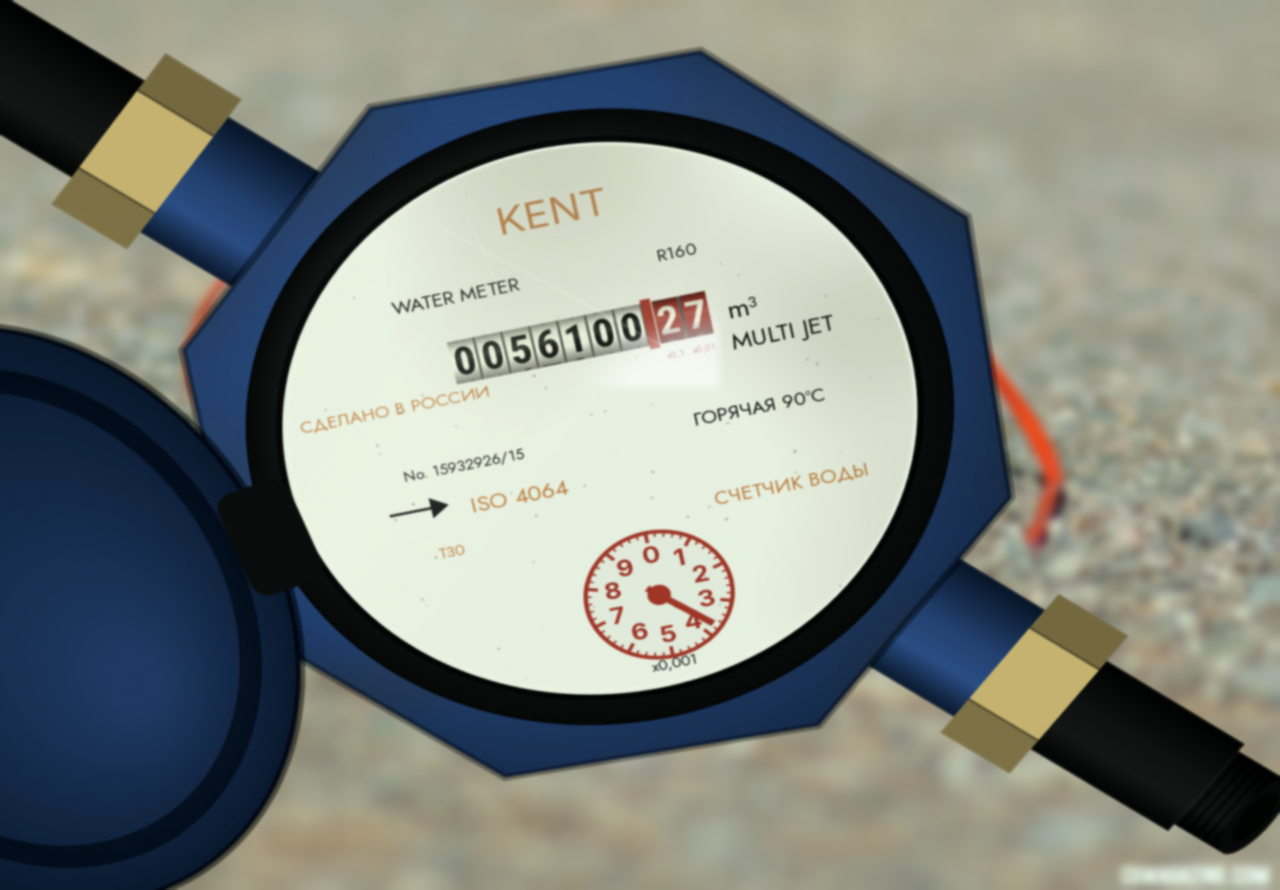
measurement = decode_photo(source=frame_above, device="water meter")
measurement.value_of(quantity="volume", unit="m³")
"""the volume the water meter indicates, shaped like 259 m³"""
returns 56100.273 m³
